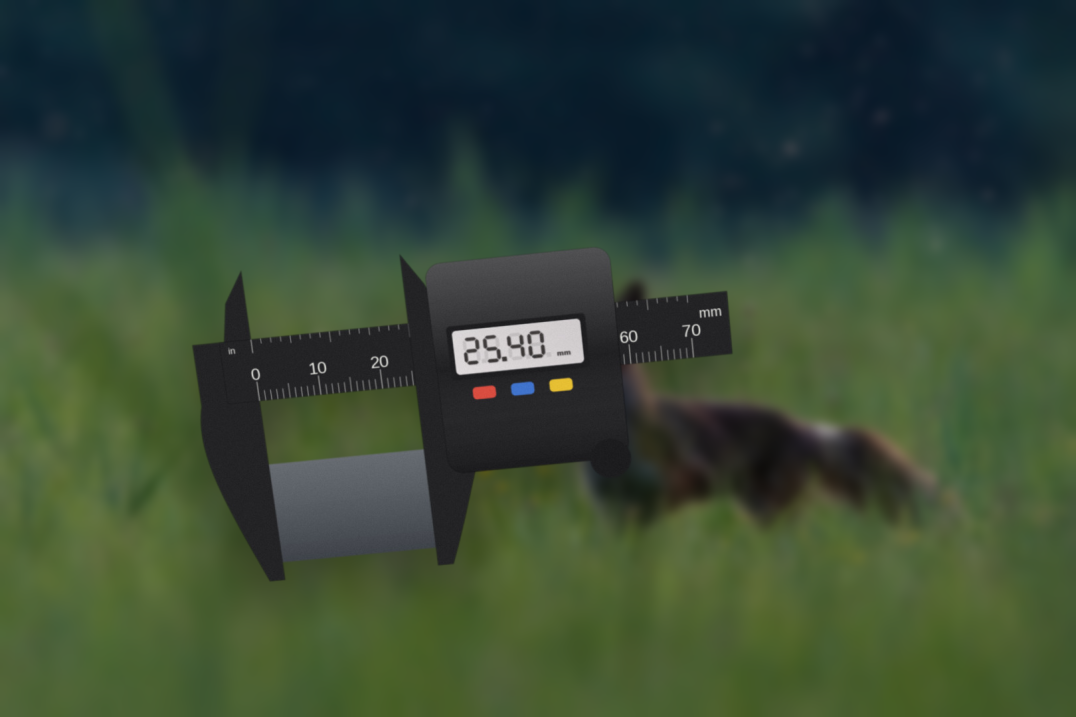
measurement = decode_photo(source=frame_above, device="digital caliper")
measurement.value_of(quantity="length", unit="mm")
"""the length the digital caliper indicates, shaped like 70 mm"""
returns 25.40 mm
